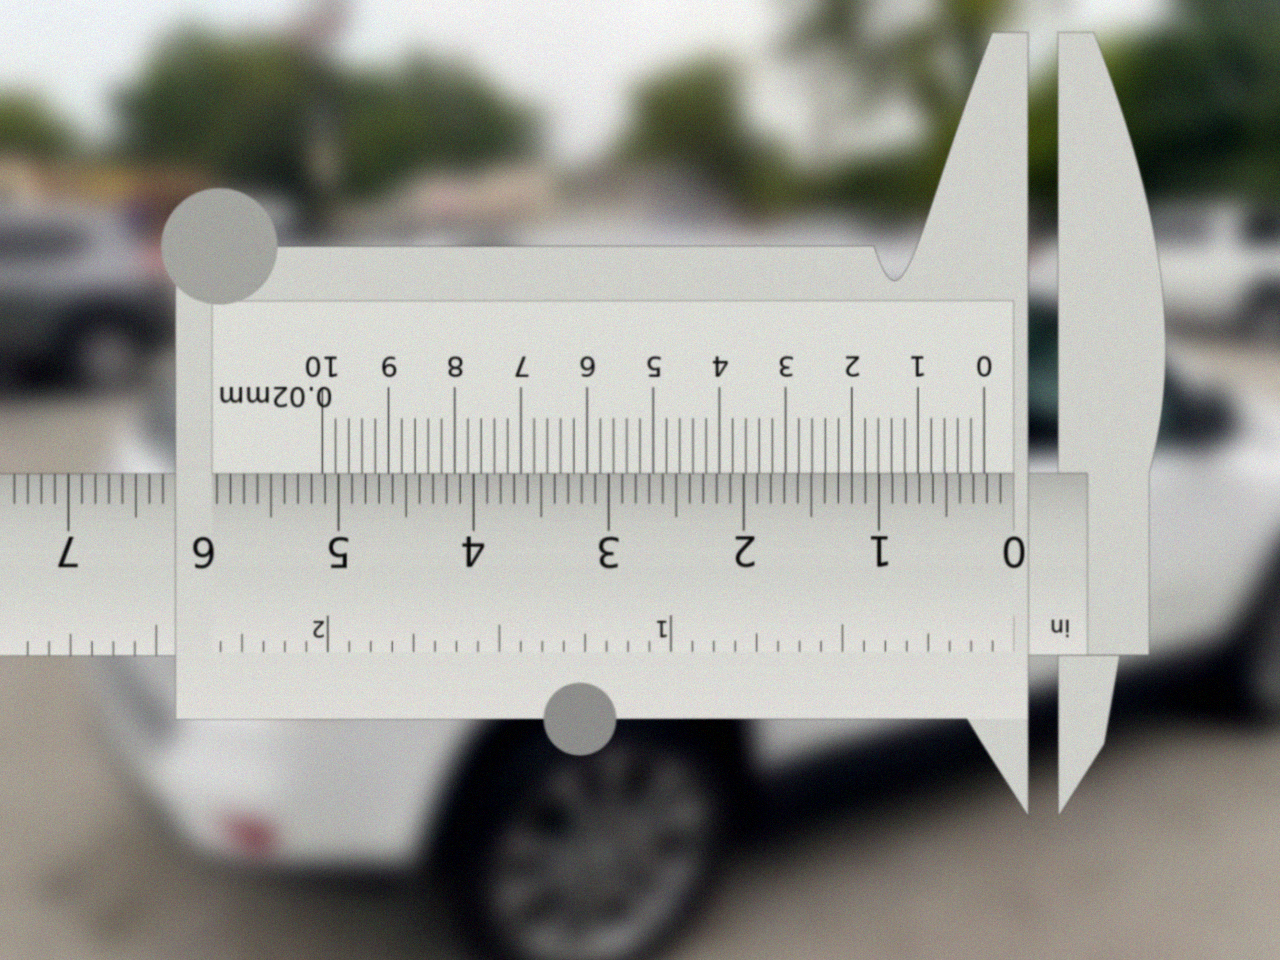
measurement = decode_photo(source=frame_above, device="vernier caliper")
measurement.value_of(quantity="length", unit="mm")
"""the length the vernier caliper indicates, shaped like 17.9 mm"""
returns 2.2 mm
